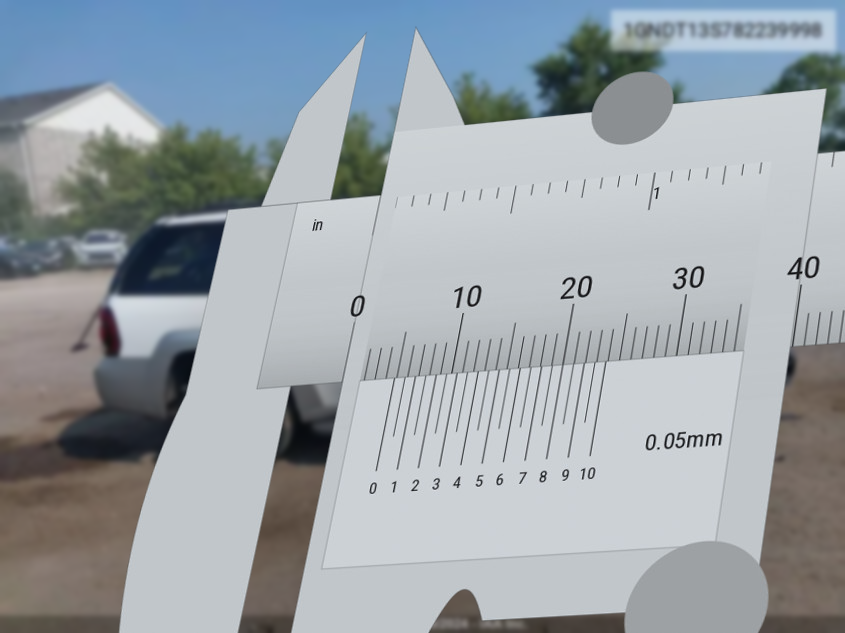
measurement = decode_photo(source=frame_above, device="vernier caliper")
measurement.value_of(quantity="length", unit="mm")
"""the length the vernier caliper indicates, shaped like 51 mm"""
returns 4.8 mm
